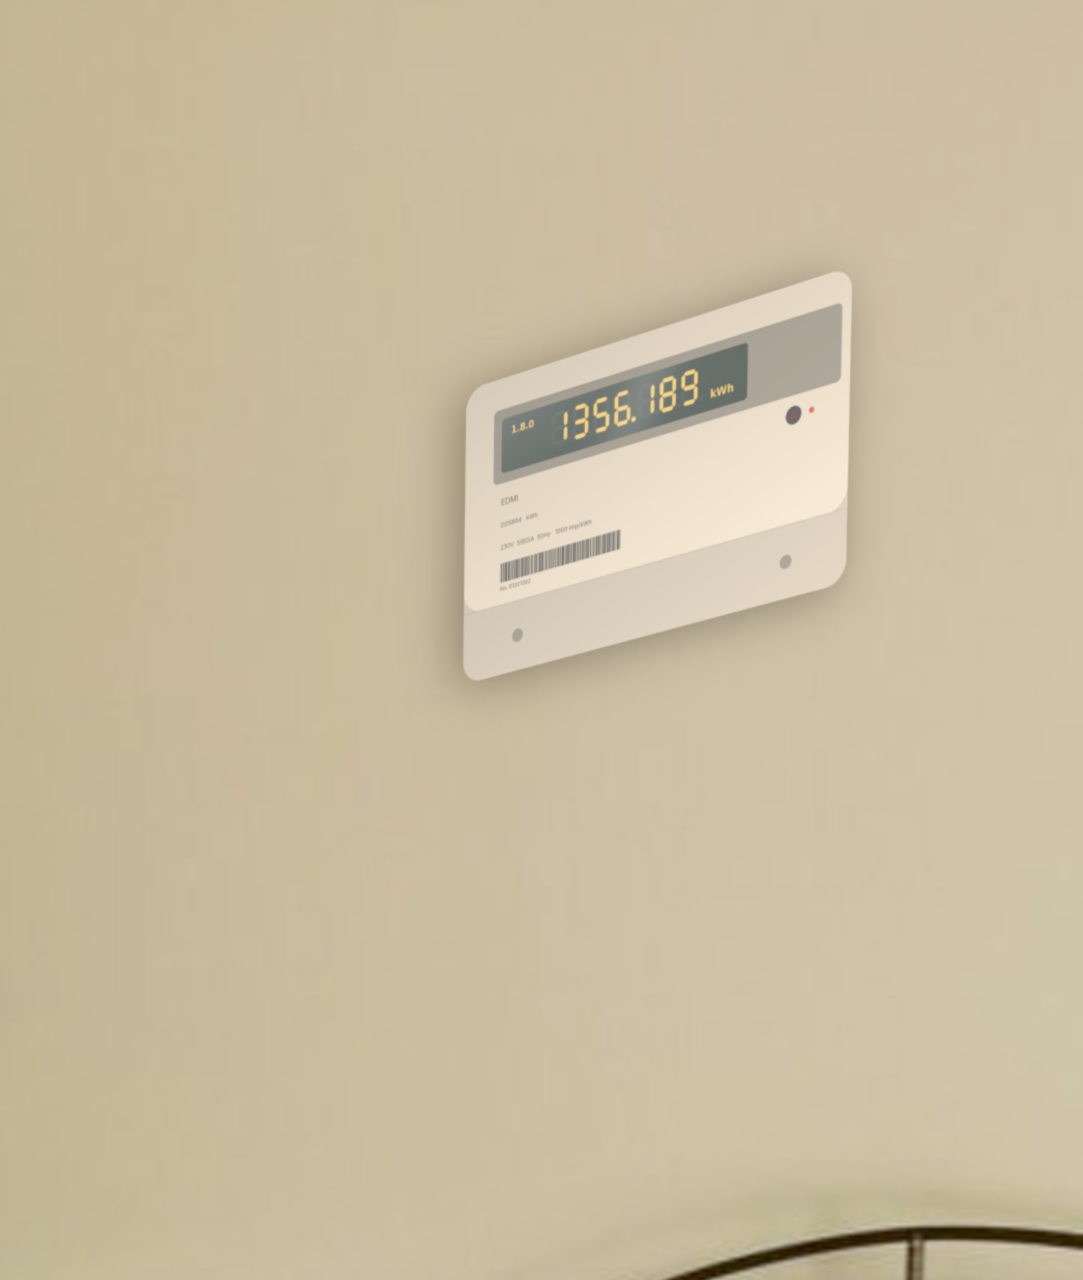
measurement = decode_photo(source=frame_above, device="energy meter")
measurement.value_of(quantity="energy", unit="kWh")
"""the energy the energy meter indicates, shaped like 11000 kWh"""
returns 1356.189 kWh
